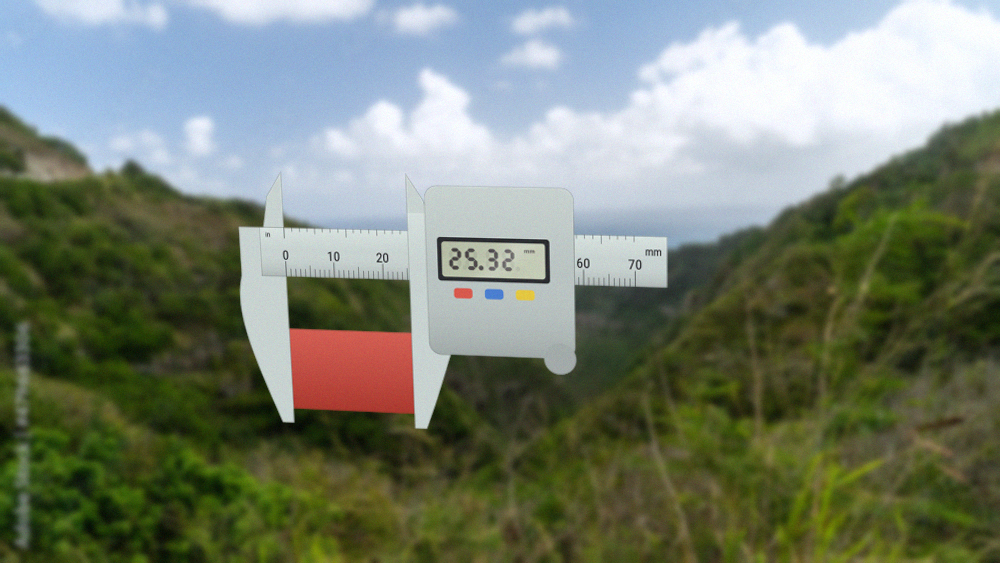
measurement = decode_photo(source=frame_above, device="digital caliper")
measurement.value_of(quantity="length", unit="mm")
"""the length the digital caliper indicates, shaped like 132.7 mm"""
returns 25.32 mm
